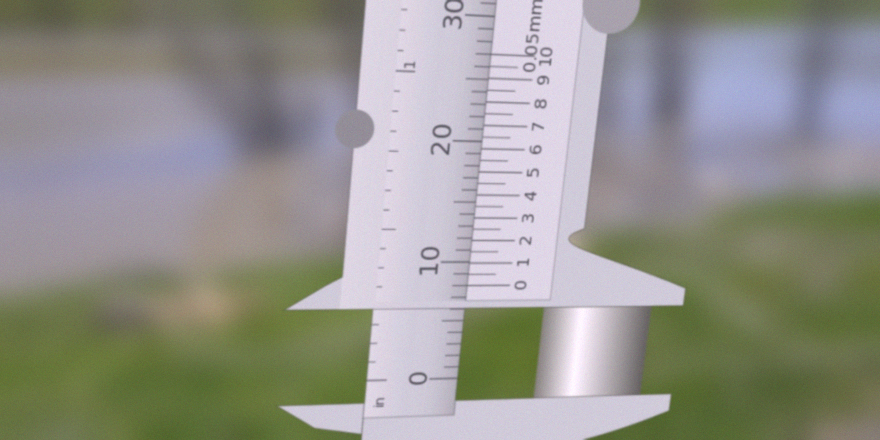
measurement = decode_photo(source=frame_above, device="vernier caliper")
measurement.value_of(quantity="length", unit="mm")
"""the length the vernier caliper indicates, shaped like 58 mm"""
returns 8.0 mm
